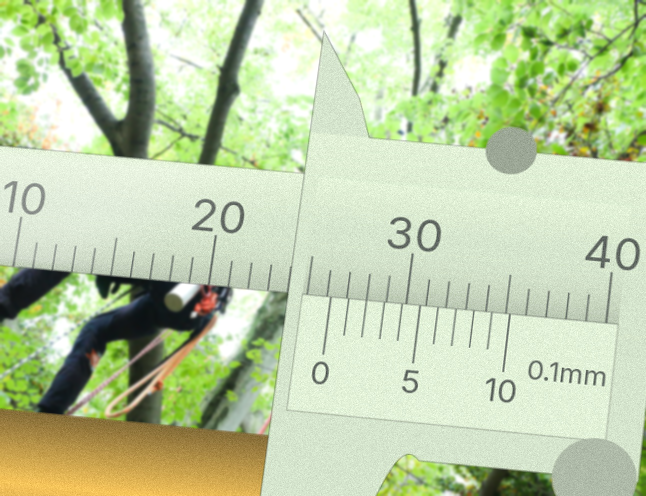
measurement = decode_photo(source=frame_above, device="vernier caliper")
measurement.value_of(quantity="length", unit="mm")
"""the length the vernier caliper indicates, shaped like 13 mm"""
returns 26.2 mm
